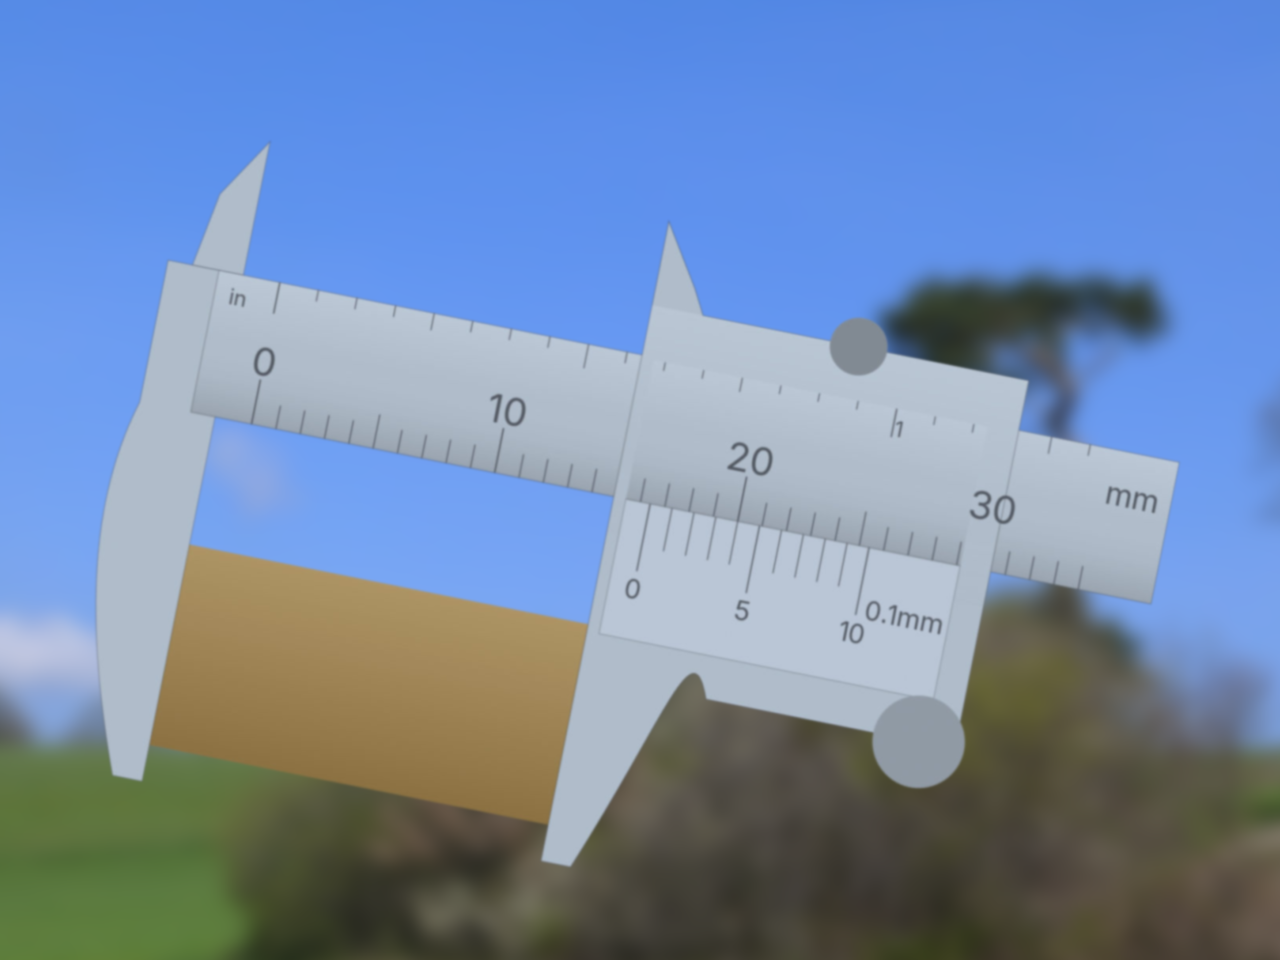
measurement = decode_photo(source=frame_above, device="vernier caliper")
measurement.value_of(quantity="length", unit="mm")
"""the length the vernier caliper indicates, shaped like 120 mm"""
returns 16.4 mm
